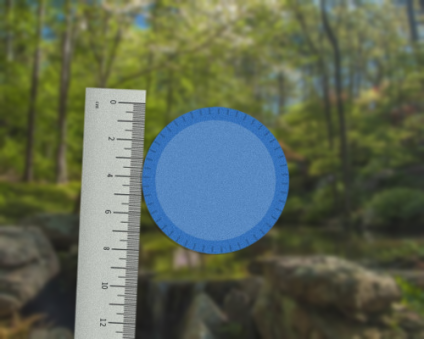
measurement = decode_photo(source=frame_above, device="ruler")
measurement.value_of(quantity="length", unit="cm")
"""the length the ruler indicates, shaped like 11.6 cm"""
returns 8 cm
